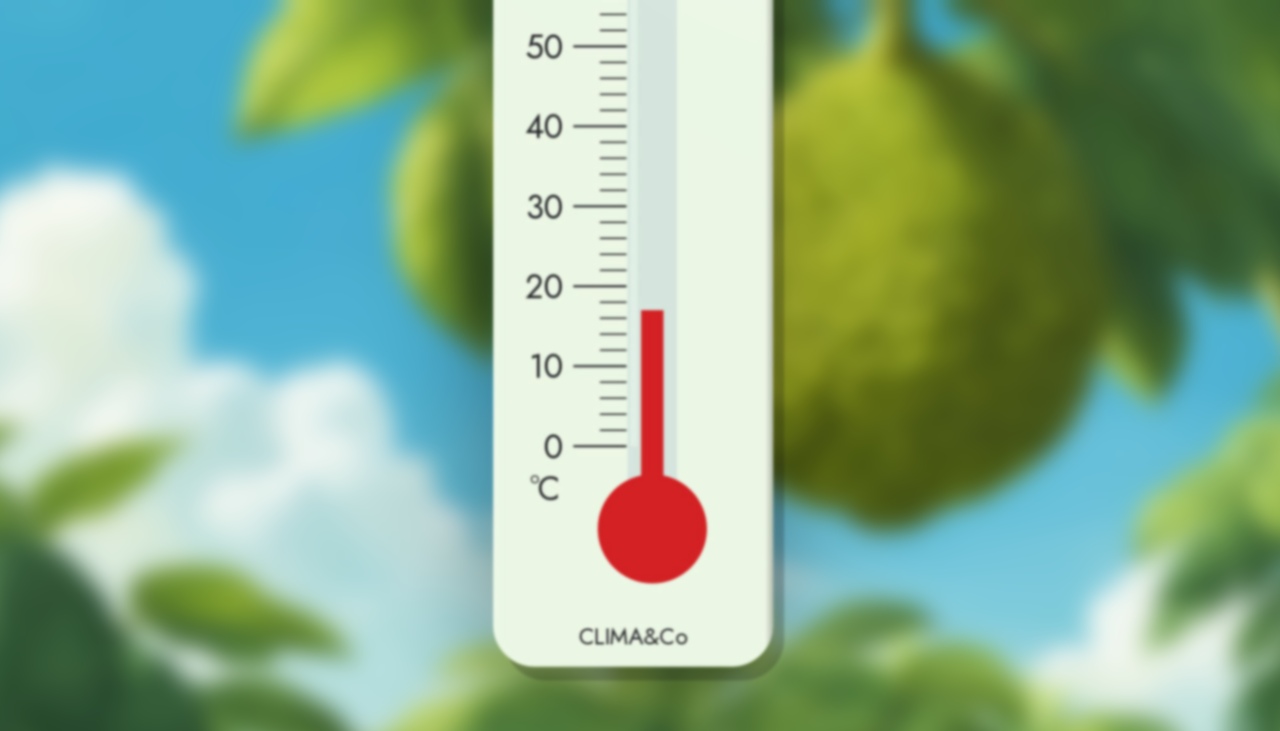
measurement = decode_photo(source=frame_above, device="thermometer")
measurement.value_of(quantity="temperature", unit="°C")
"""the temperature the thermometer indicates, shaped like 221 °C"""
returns 17 °C
